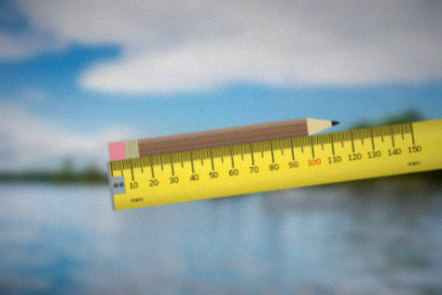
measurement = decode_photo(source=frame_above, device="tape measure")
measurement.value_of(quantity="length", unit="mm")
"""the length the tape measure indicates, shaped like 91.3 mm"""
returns 115 mm
